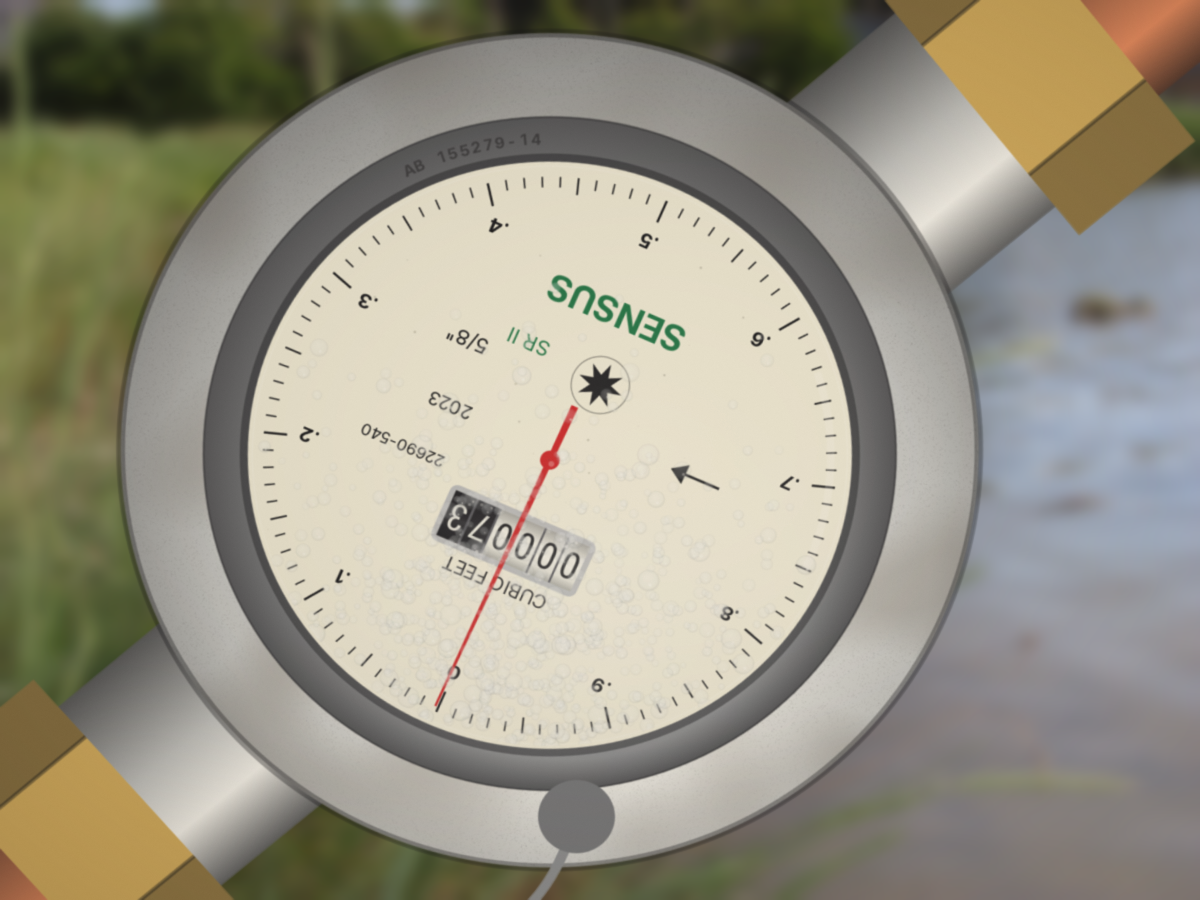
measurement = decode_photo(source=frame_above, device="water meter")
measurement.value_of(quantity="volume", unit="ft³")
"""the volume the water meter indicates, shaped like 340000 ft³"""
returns 73.00 ft³
